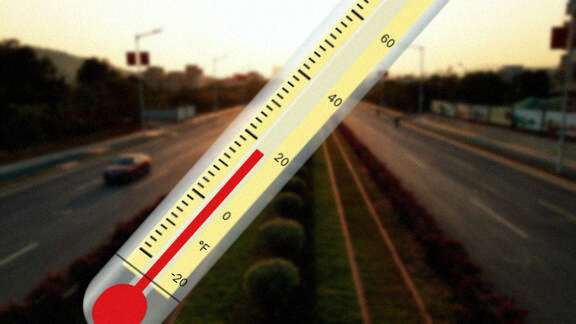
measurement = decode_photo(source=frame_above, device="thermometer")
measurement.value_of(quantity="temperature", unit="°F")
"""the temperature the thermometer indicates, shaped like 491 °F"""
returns 18 °F
